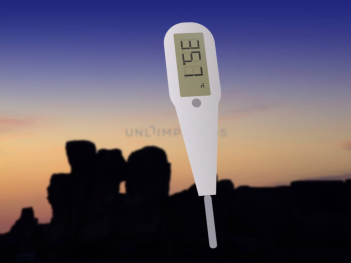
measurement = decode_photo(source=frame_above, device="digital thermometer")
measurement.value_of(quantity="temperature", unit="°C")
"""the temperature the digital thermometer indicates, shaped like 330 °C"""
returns 35.7 °C
